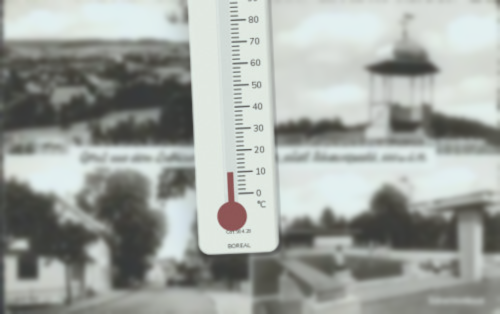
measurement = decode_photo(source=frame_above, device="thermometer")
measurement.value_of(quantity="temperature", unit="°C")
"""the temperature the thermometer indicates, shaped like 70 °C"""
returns 10 °C
